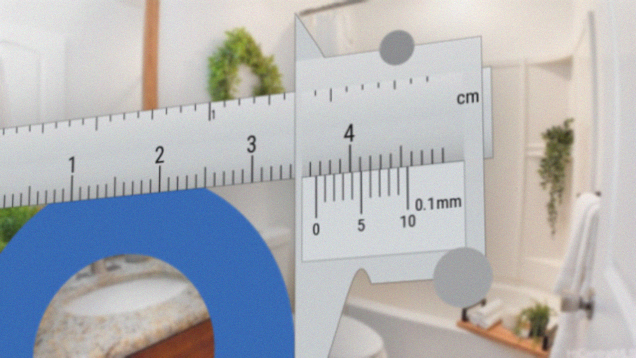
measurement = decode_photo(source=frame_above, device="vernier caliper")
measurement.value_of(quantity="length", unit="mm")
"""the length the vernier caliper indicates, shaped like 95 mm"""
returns 36.6 mm
